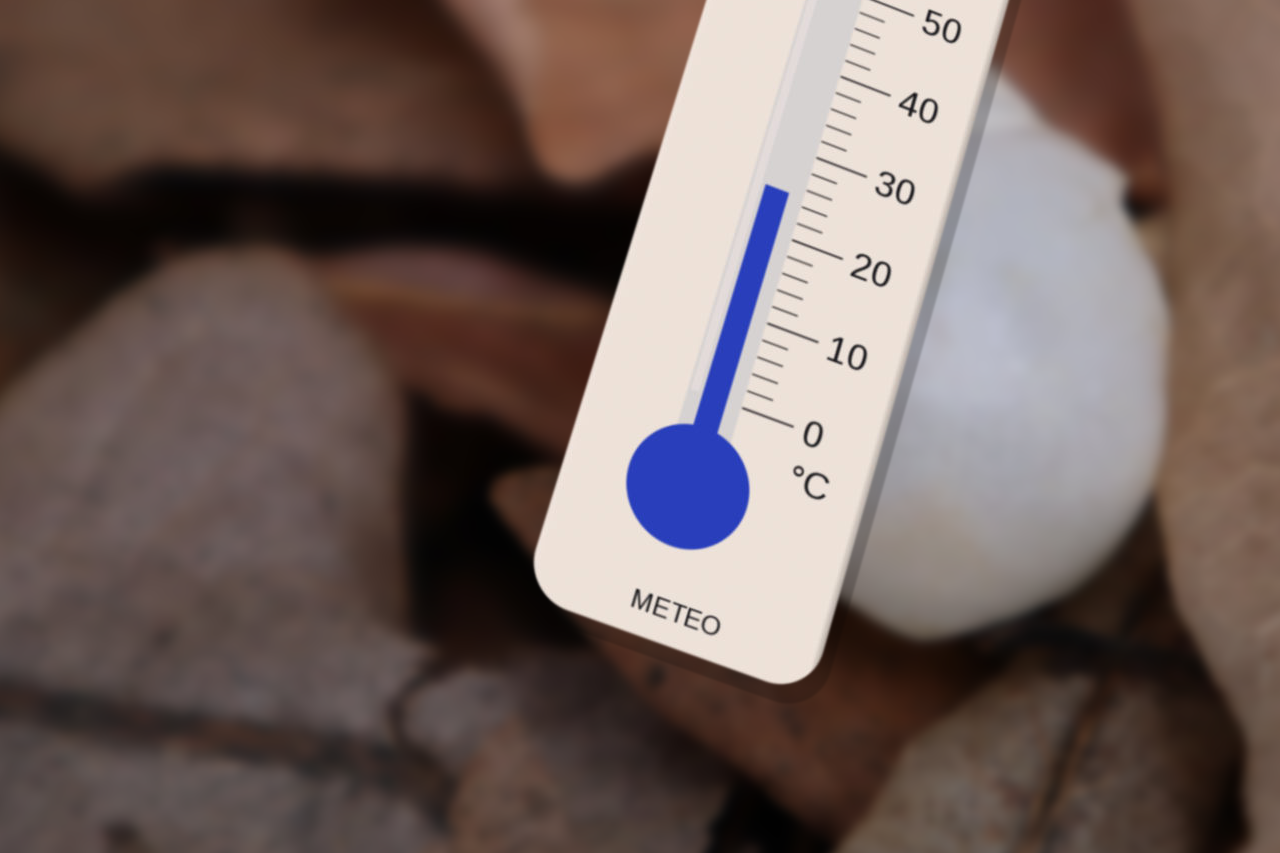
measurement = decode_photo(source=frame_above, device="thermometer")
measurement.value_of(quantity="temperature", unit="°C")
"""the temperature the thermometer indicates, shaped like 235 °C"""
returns 25 °C
